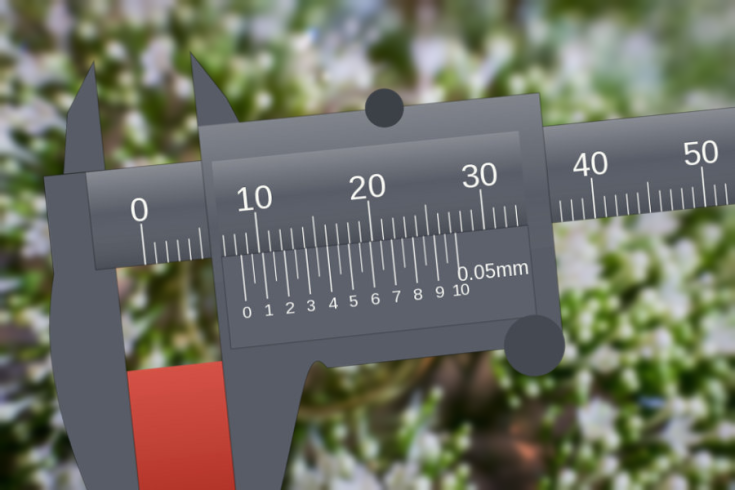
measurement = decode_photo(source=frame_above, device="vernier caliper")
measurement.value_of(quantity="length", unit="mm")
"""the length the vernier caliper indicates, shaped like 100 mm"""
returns 8.4 mm
